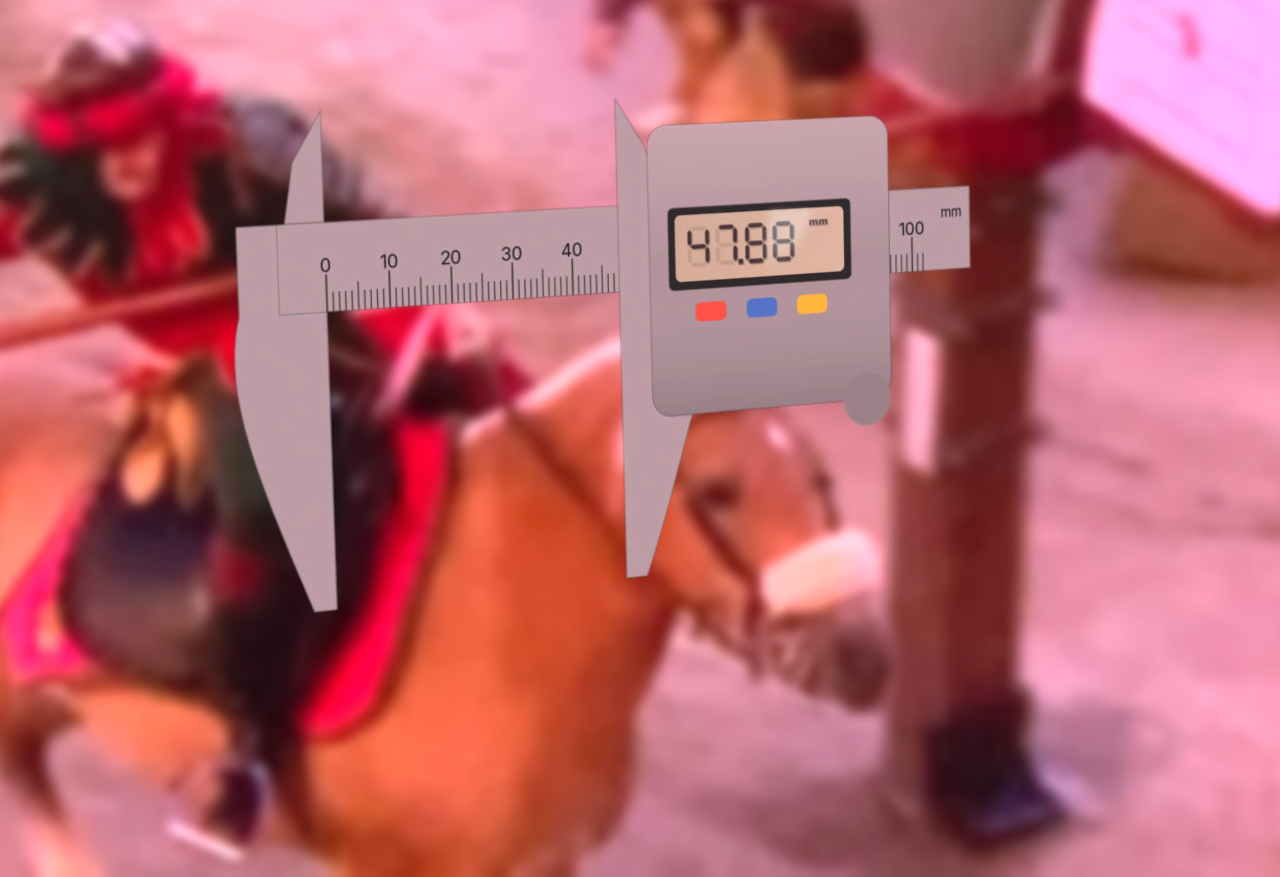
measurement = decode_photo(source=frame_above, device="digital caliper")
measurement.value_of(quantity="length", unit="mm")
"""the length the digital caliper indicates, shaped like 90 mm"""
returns 47.88 mm
